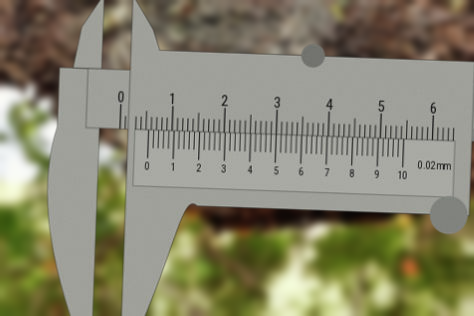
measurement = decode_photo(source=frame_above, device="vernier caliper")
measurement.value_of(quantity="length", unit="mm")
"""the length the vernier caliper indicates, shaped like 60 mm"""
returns 5.5 mm
